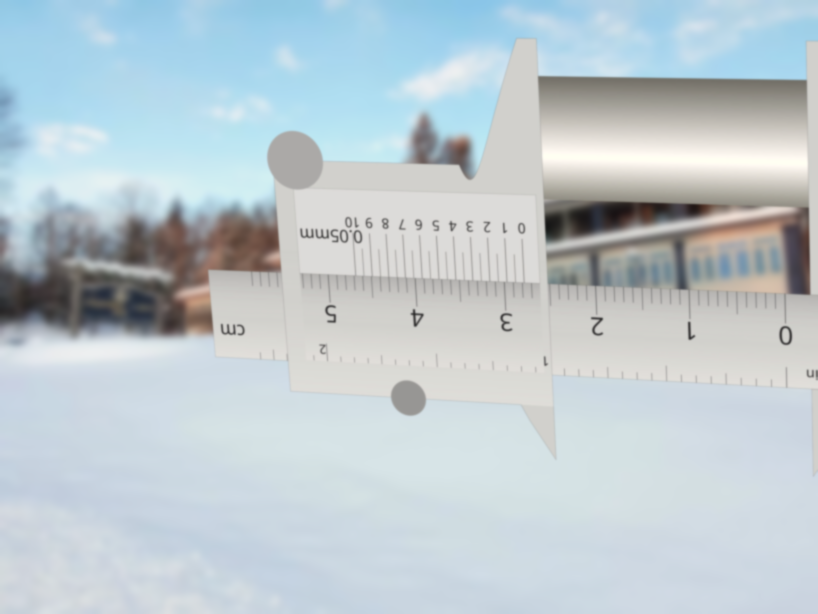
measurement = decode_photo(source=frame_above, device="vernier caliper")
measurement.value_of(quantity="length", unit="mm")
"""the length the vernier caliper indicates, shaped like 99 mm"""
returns 27.8 mm
